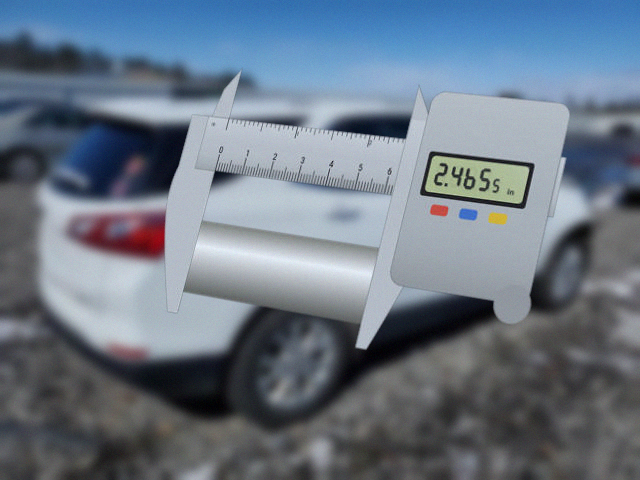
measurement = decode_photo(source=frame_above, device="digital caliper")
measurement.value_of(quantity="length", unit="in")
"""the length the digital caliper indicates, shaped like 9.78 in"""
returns 2.4655 in
